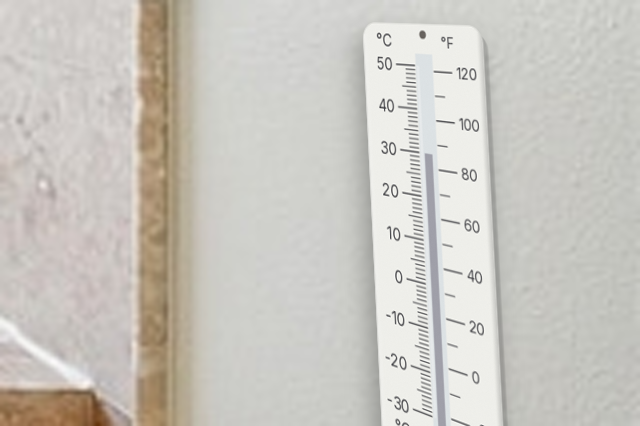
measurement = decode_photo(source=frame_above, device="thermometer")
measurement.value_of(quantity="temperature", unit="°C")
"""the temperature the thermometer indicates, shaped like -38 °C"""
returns 30 °C
